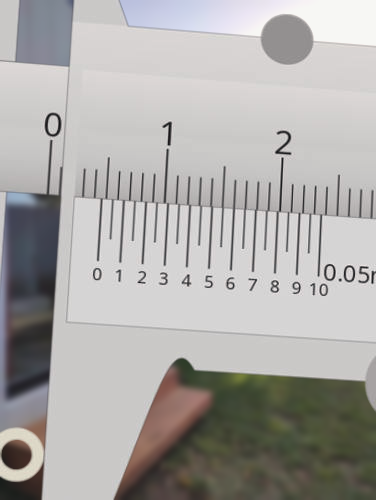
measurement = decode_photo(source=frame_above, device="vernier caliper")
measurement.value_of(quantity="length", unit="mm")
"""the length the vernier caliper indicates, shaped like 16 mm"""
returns 4.6 mm
